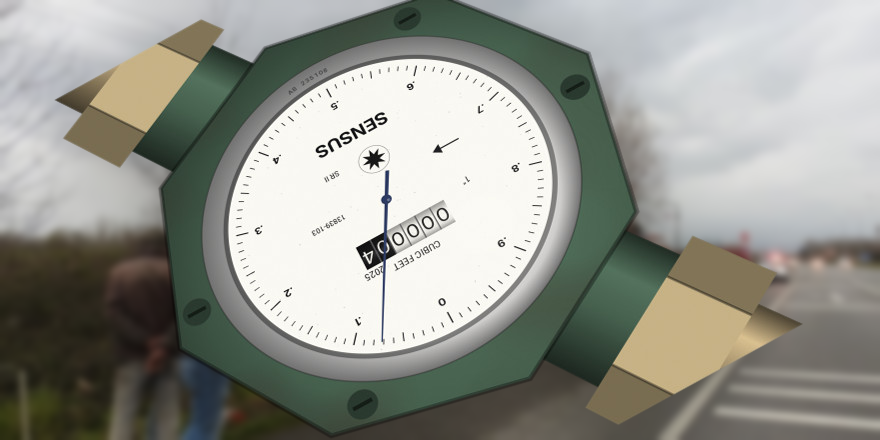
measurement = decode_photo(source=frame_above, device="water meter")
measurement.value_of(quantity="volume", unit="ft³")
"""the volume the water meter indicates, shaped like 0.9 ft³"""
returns 4.07 ft³
